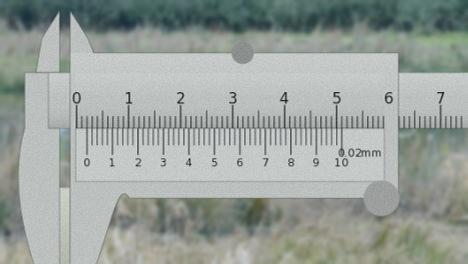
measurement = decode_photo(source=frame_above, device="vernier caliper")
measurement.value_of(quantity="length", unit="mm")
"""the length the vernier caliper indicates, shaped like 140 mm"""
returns 2.0 mm
